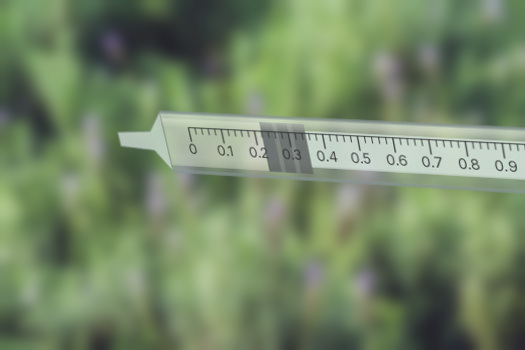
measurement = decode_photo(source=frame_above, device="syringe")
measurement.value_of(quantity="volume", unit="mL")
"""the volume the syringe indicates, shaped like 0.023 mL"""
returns 0.22 mL
